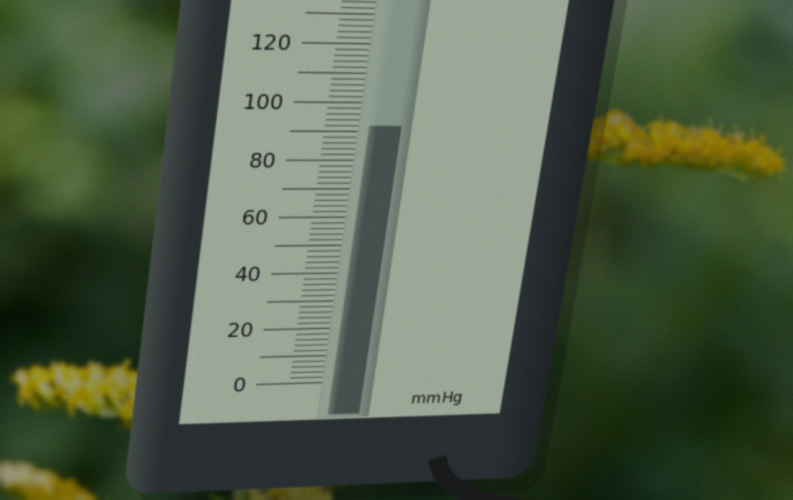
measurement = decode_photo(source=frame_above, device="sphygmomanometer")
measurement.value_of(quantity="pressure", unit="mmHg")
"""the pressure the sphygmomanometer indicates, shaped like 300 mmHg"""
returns 92 mmHg
